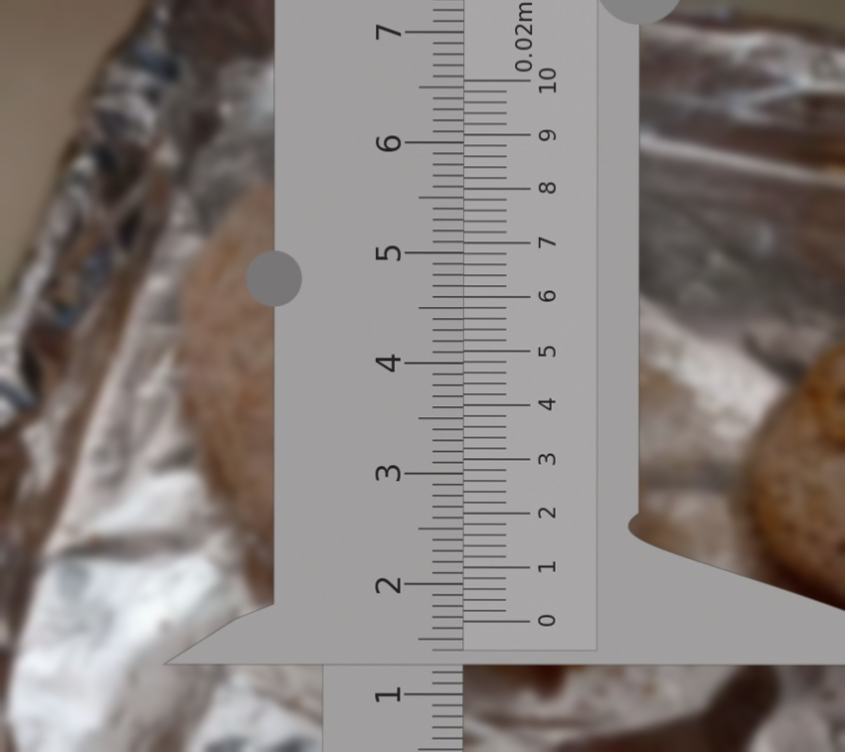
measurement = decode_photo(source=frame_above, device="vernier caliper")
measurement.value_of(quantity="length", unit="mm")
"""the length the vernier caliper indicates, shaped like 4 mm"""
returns 16.6 mm
